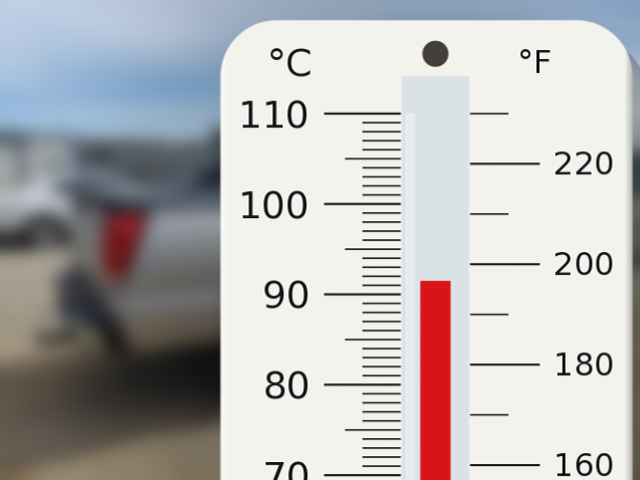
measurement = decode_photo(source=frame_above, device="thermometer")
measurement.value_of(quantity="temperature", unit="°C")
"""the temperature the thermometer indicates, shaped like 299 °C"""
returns 91.5 °C
